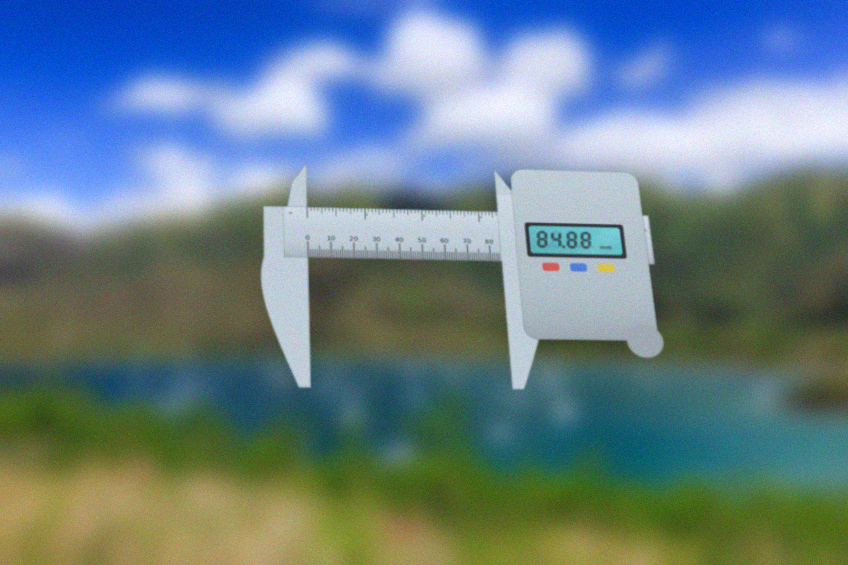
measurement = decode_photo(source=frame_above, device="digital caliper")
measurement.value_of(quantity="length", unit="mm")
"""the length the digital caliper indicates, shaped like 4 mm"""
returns 84.88 mm
